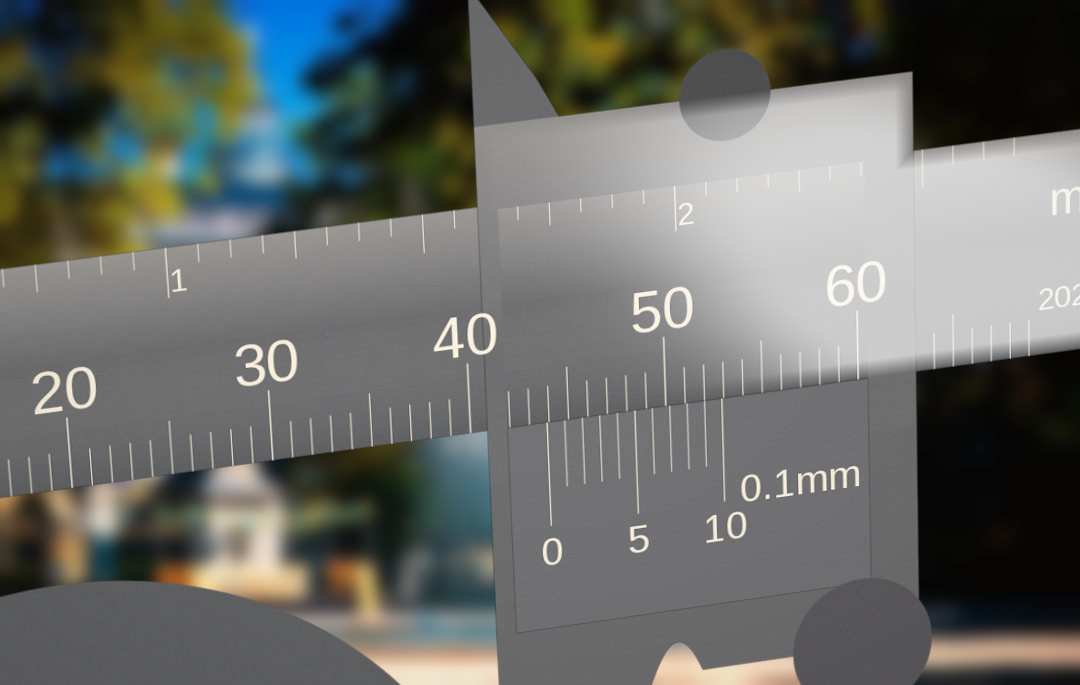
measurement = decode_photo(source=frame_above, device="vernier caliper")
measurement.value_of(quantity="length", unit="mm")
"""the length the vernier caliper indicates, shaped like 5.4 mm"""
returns 43.9 mm
